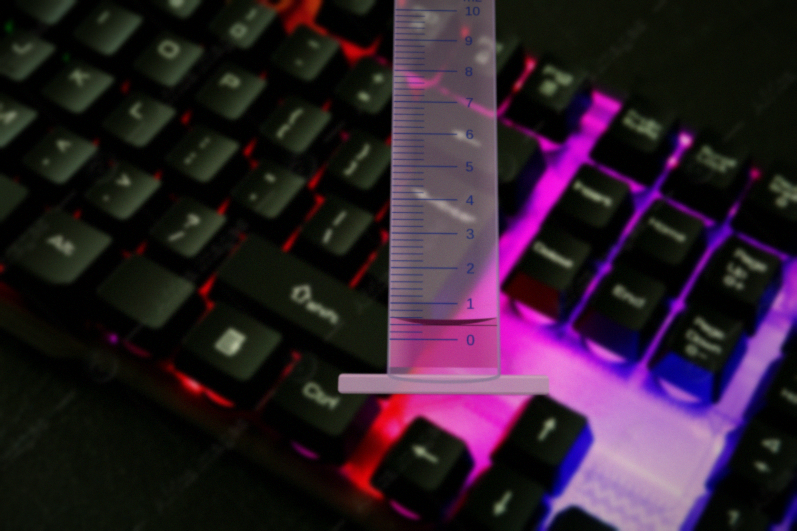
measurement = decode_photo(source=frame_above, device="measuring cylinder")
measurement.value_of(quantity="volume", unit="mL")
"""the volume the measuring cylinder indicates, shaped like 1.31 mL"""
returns 0.4 mL
